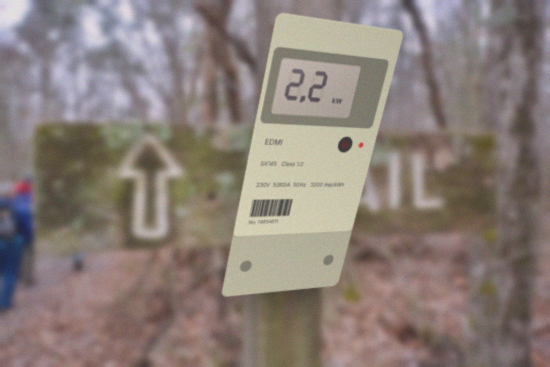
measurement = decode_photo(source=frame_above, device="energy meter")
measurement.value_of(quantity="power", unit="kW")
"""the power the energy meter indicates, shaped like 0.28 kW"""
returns 2.2 kW
